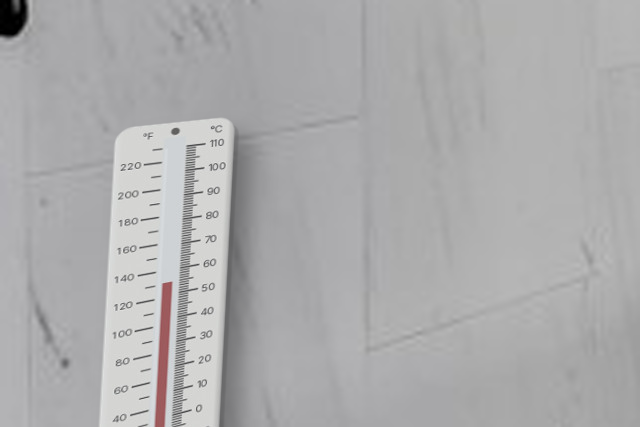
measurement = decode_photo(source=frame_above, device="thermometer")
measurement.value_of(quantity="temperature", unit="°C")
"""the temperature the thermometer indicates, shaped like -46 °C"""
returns 55 °C
